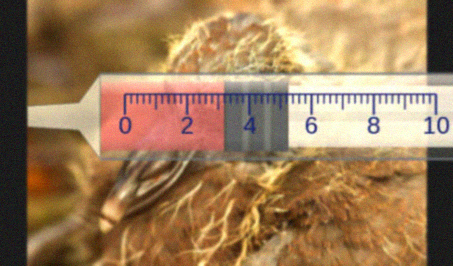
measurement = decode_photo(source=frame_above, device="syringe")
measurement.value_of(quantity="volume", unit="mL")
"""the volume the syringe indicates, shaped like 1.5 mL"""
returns 3.2 mL
